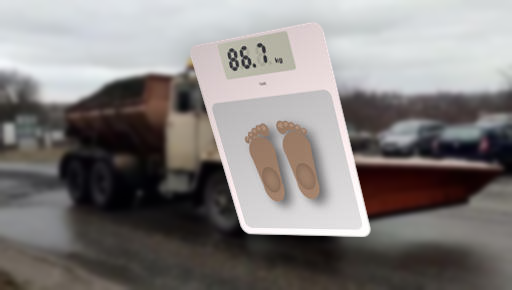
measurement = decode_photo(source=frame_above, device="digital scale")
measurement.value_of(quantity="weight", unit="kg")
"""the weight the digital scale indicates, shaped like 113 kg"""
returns 86.7 kg
